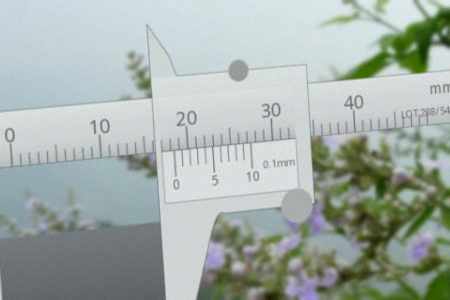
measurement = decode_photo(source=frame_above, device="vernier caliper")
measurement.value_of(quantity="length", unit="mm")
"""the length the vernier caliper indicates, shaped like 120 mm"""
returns 18.4 mm
